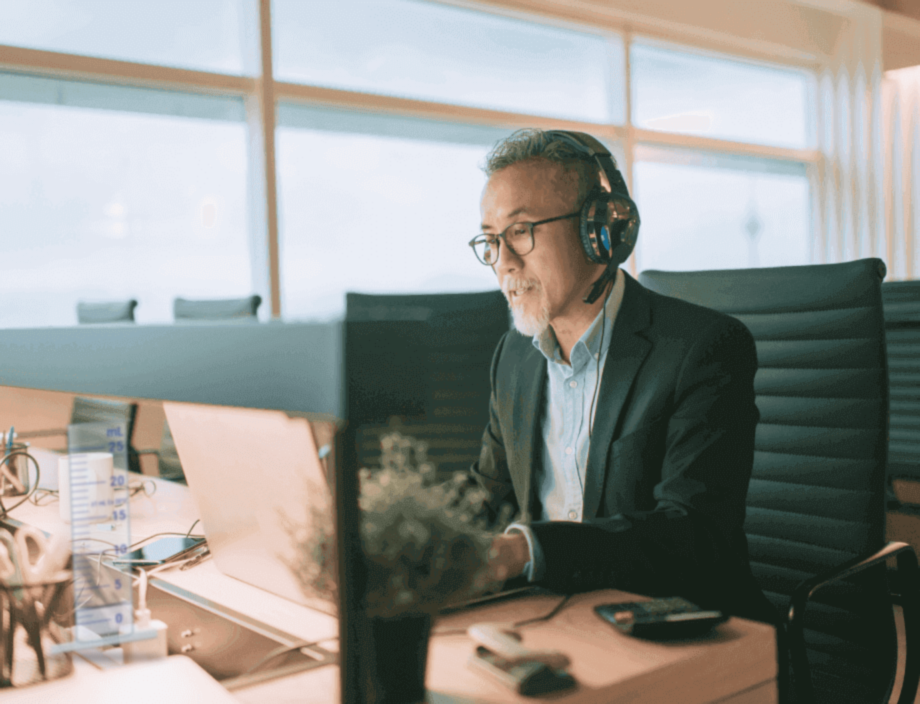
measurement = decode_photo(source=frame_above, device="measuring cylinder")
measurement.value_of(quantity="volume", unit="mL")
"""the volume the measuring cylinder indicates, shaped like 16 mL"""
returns 2 mL
